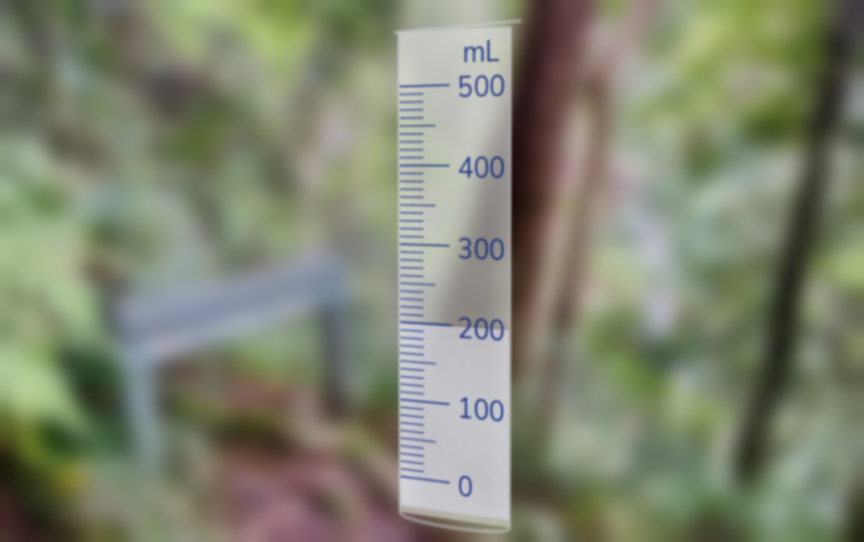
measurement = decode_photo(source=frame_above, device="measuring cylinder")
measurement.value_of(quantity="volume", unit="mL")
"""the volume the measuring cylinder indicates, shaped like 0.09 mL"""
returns 200 mL
